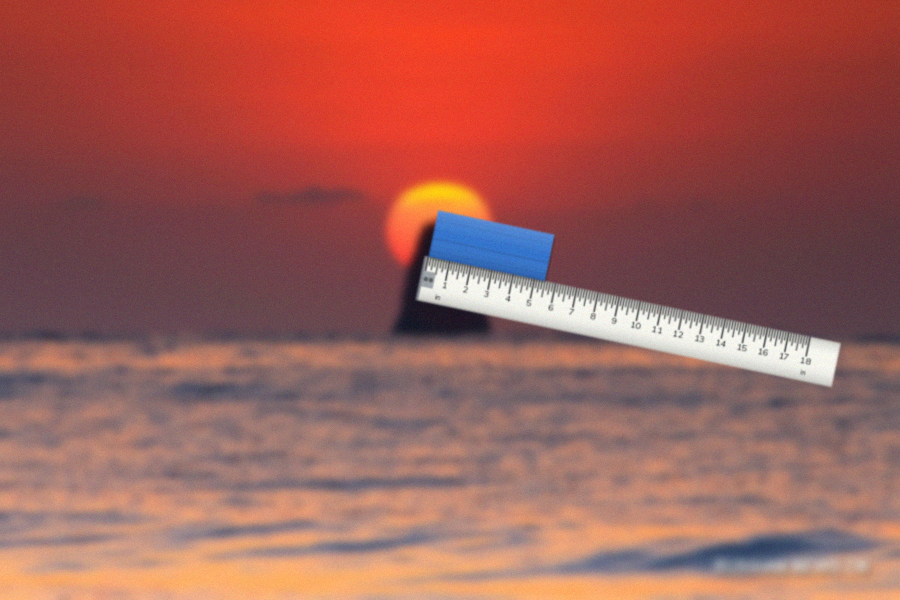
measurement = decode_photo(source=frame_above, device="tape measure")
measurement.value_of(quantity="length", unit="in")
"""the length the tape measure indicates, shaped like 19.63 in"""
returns 5.5 in
